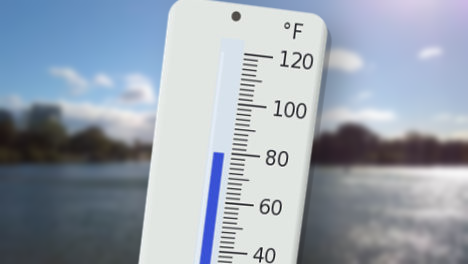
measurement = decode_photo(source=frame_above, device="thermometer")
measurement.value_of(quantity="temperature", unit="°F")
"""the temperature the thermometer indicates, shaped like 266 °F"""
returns 80 °F
